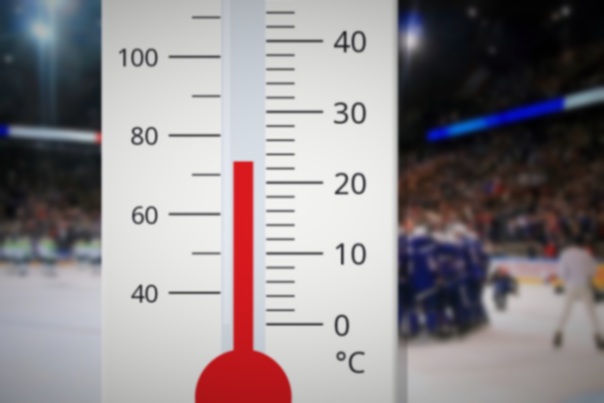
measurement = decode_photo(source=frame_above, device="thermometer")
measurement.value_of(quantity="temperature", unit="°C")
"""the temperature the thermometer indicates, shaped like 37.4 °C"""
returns 23 °C
